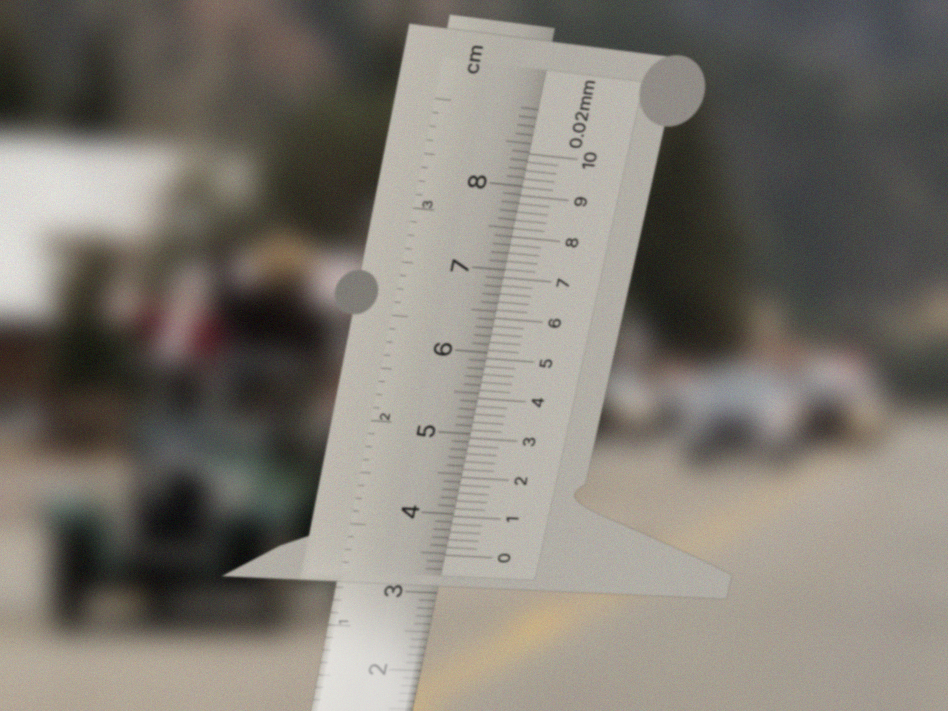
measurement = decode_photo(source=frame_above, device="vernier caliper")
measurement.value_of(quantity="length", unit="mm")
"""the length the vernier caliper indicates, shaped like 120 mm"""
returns 34.8 mm
